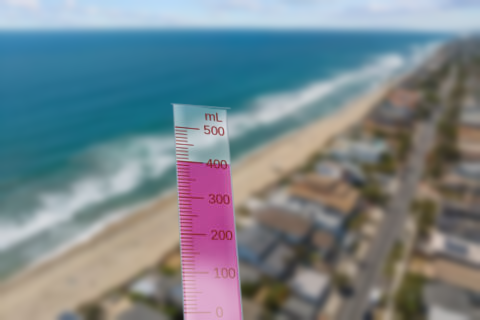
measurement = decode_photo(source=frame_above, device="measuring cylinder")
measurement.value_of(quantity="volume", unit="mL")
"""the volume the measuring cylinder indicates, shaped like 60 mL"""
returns 400 mL
